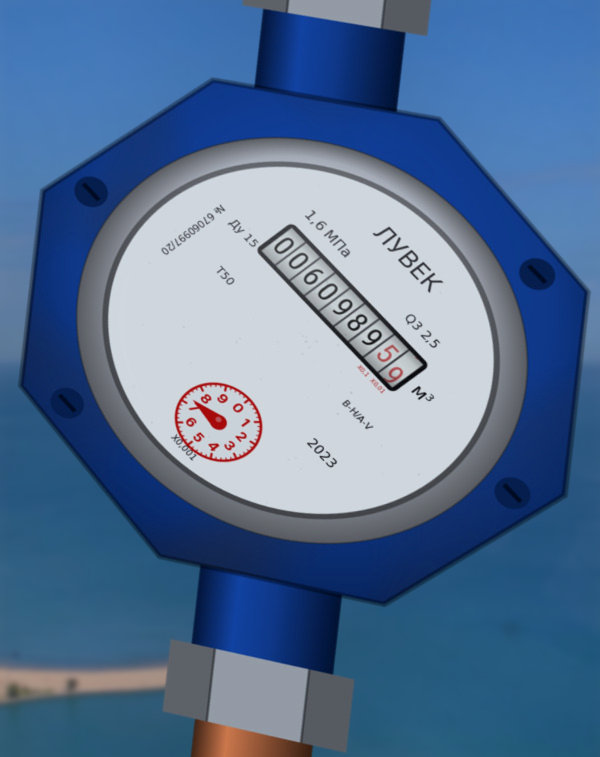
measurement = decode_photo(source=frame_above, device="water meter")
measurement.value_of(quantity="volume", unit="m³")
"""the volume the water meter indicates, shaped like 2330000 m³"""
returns 60989.587 m³
